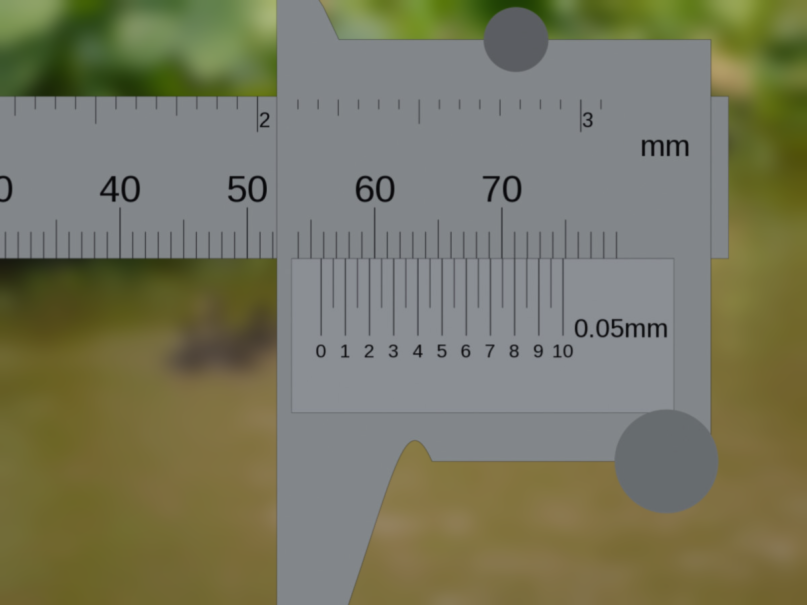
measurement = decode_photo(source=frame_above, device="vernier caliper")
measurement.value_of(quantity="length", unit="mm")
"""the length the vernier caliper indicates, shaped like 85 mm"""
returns 55.8 mm
